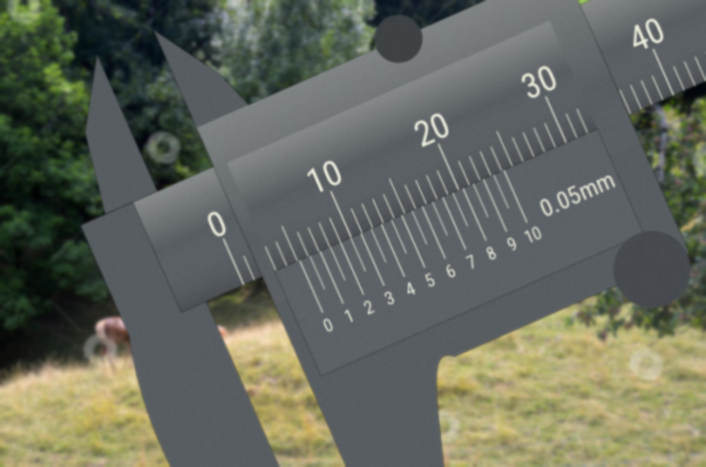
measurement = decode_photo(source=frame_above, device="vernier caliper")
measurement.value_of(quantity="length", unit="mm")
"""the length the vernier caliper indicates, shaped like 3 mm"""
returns 5.2 mm
